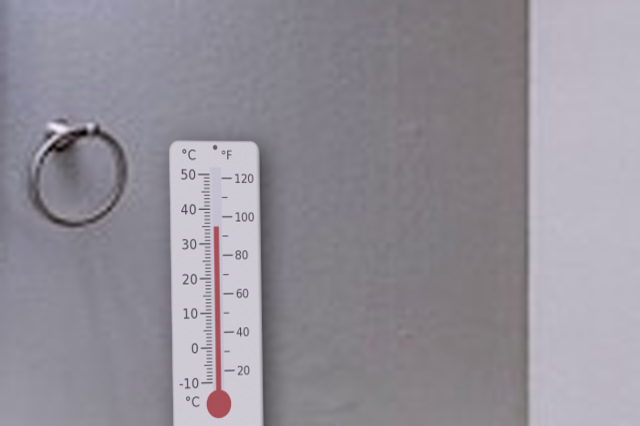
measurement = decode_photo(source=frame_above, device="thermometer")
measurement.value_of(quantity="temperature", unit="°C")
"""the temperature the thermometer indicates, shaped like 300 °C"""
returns 35 °C
